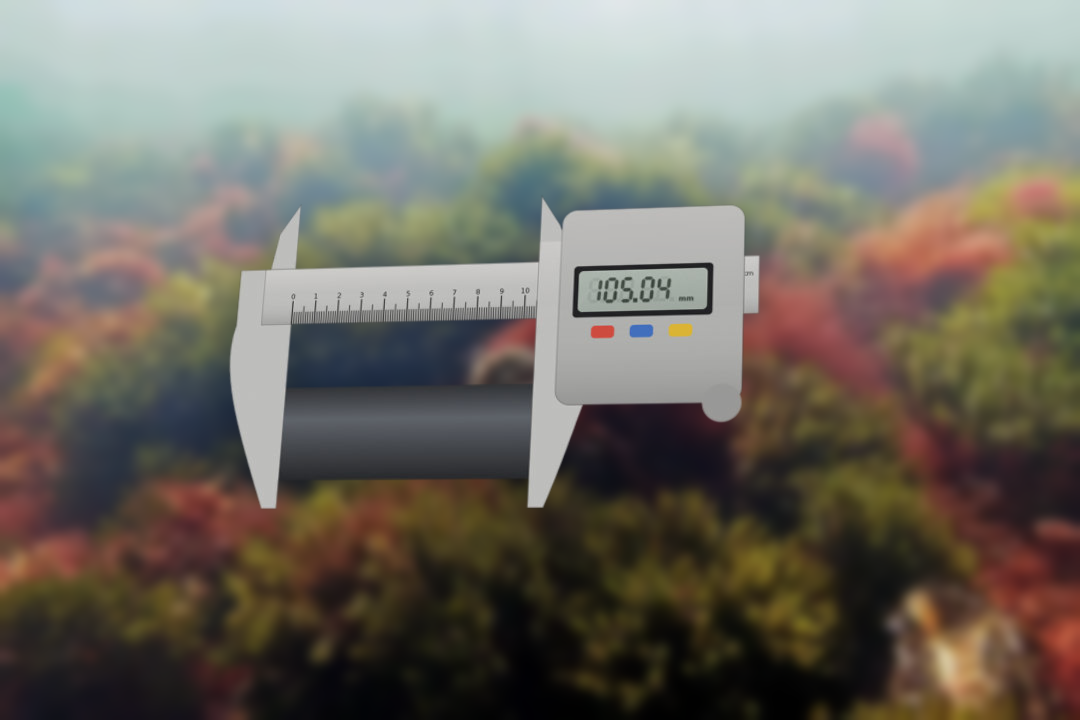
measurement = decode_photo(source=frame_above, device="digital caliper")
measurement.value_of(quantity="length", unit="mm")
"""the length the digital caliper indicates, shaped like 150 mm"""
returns 105.04 mm
